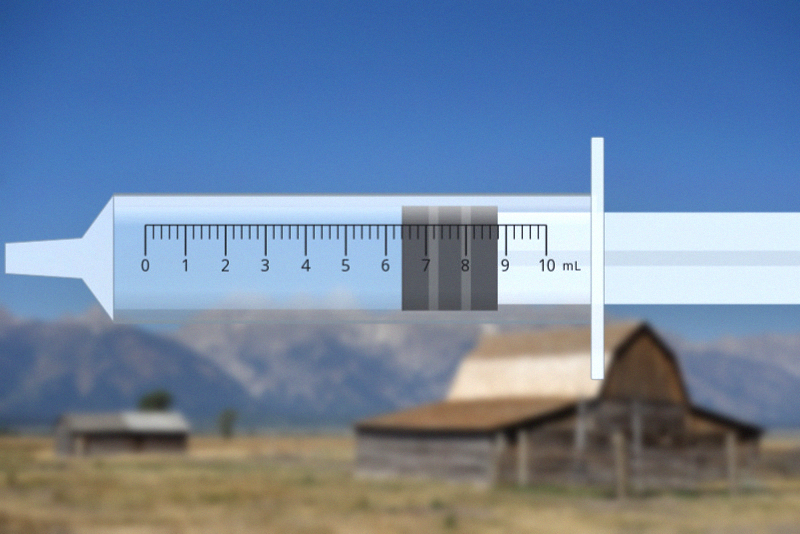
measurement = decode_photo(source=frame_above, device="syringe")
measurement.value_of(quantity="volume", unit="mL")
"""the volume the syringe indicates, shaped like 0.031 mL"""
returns 6.4 mL
